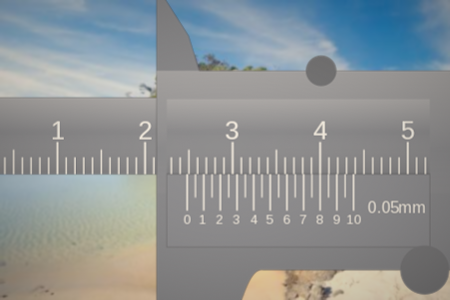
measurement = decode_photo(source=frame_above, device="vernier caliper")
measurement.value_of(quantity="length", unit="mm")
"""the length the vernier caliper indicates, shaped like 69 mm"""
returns 24.8 mm
